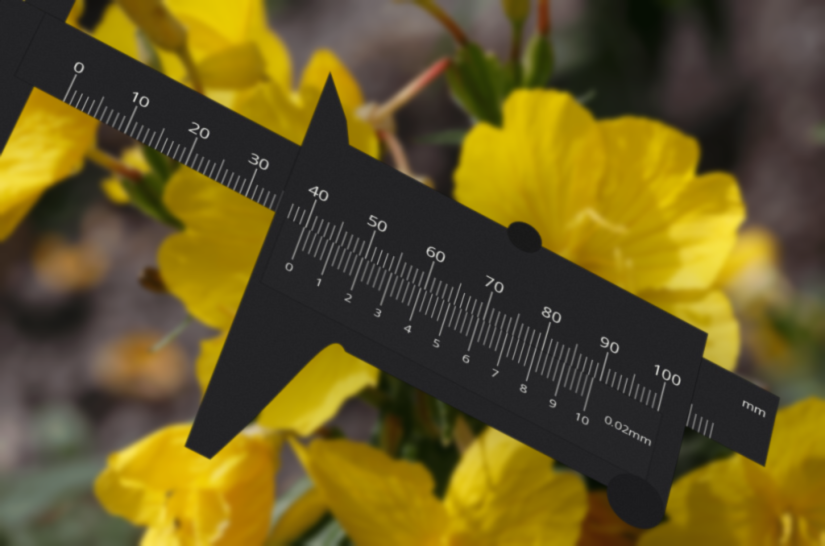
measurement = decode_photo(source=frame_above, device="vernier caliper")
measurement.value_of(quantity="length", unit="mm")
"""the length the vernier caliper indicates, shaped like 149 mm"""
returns 39.8 mm
